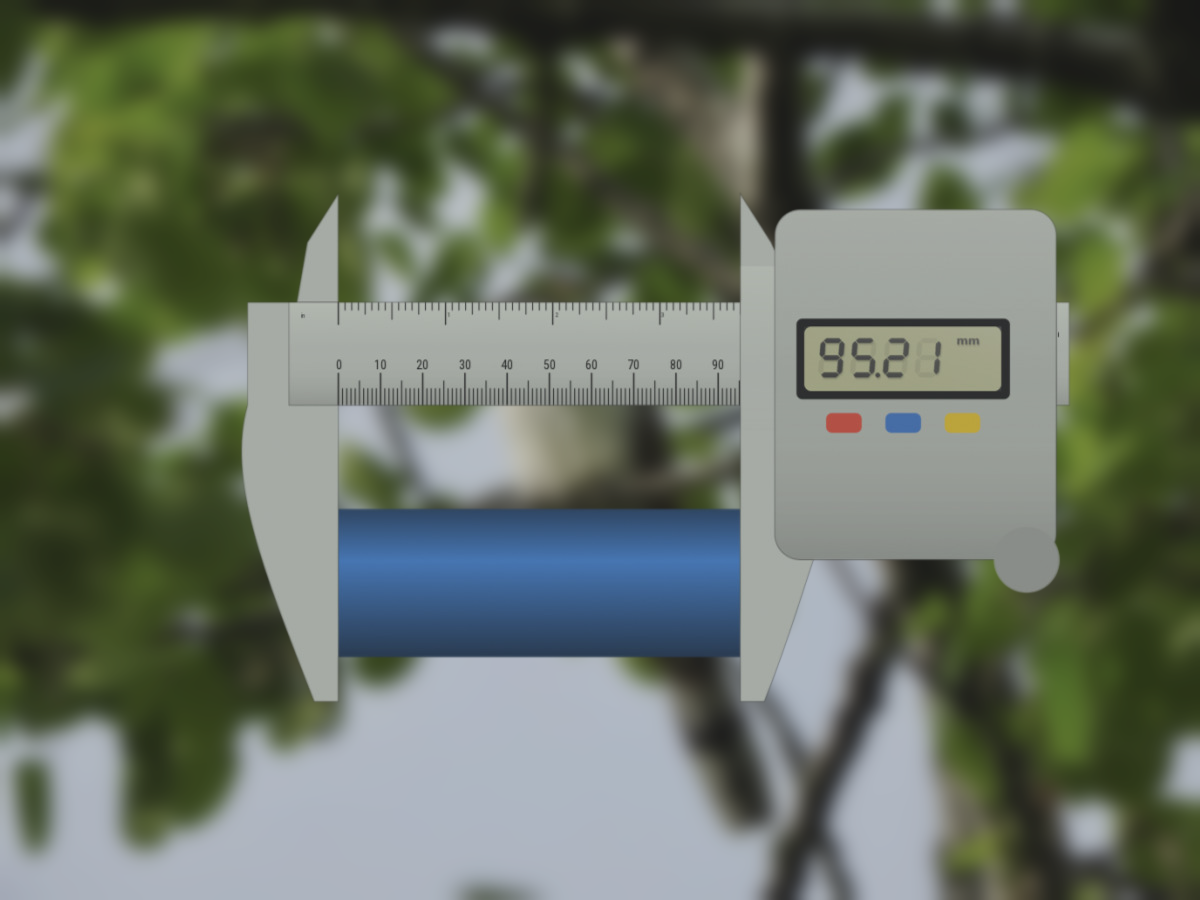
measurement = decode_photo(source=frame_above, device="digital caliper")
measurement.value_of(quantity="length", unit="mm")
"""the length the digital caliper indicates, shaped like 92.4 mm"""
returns 95.21 mm
